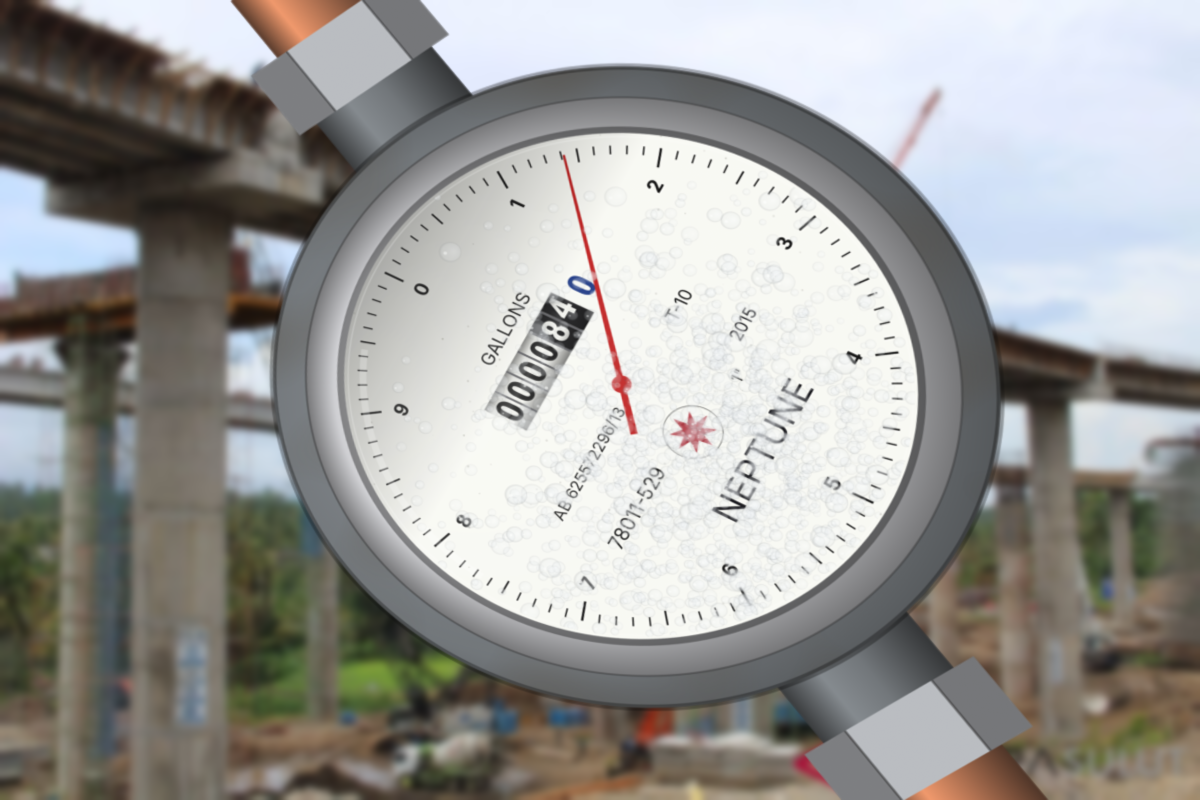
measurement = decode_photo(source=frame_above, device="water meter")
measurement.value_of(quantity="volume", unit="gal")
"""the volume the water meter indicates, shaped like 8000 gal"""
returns 841.4 gal
